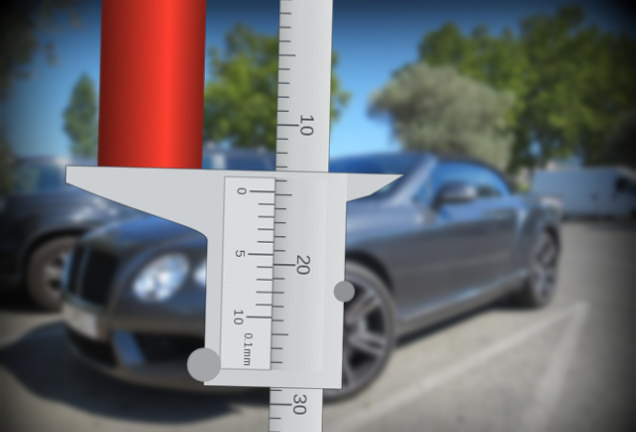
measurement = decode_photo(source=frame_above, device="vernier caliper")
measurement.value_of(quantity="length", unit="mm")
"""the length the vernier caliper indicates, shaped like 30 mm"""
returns 14.8 mm
